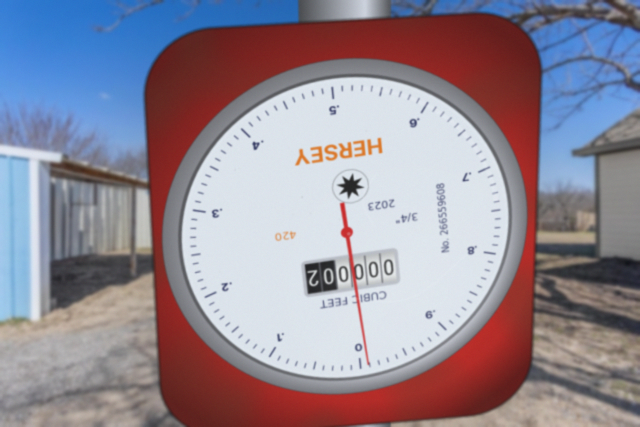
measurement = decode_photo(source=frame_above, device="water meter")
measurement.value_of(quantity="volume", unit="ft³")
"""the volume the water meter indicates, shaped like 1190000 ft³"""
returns 1.99 ft³
